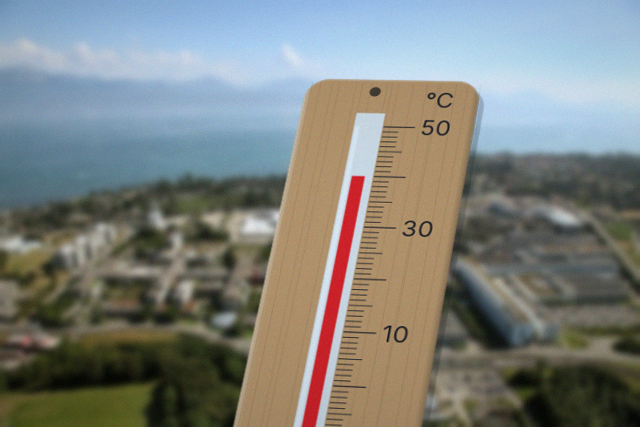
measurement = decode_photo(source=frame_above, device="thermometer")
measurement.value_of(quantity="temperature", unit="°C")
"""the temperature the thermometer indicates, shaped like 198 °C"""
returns 40 °C
